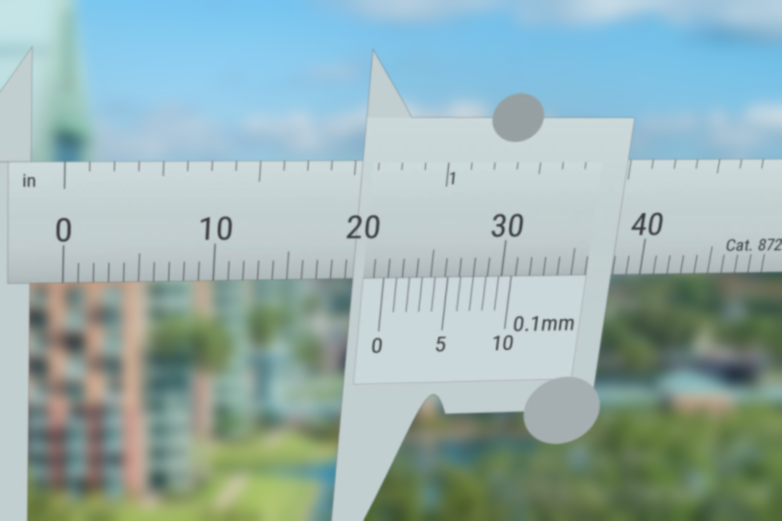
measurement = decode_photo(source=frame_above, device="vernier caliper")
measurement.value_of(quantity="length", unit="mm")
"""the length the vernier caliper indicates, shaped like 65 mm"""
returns 21.7 mm
